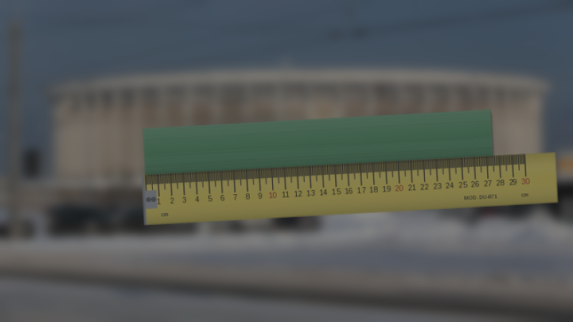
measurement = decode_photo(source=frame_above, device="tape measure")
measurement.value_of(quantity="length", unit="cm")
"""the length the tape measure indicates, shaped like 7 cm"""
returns 27.5 cm
